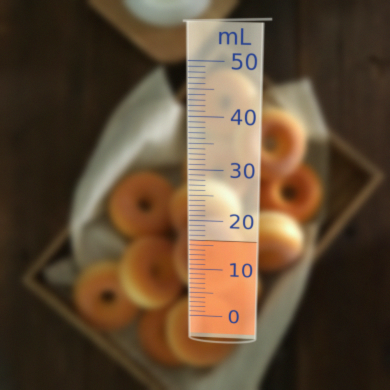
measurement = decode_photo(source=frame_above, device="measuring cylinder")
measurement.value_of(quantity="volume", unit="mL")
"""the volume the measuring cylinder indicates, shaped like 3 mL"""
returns 16 mL
